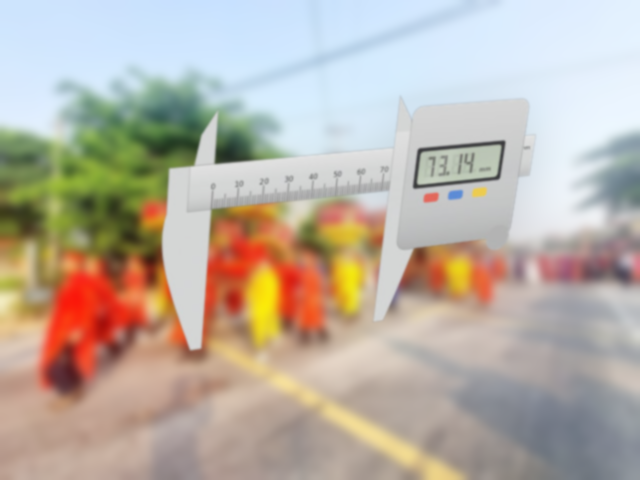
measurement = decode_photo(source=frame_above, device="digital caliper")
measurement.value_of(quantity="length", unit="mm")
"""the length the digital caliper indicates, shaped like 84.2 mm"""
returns 73.14 mm
